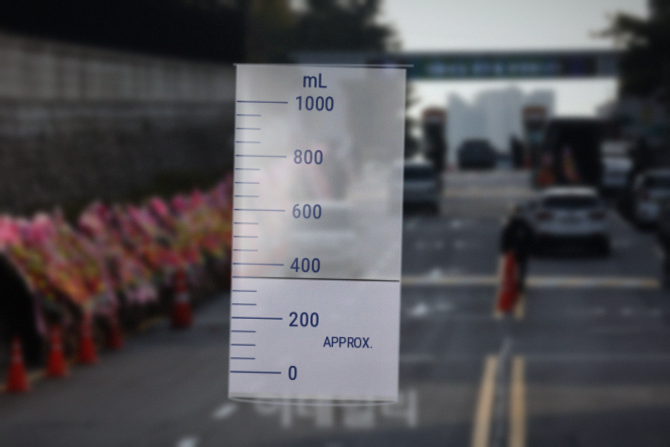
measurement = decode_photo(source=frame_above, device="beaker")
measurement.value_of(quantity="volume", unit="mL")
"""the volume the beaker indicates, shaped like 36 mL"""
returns 350 mL
